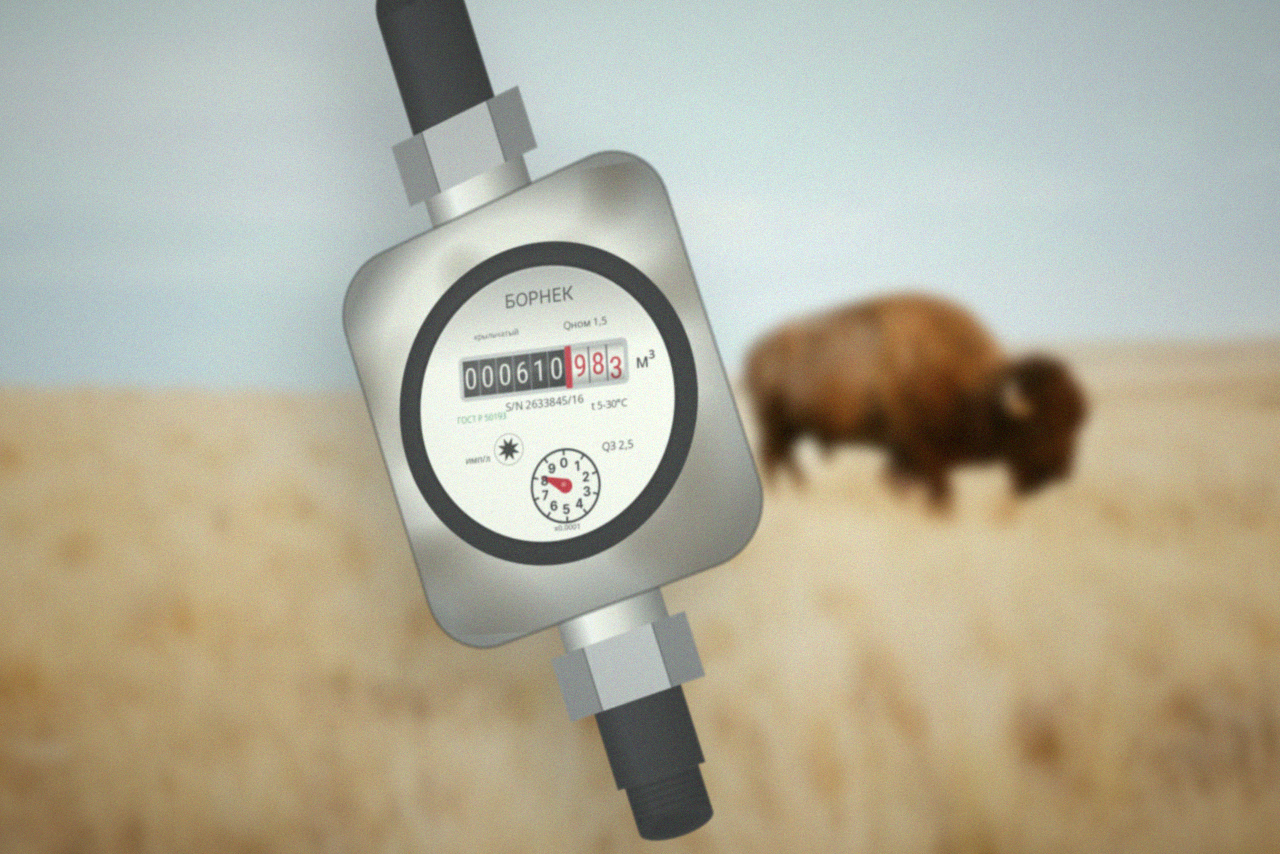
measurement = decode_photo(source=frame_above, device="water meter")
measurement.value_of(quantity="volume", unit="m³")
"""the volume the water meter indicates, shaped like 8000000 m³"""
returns 610.9828 m³
